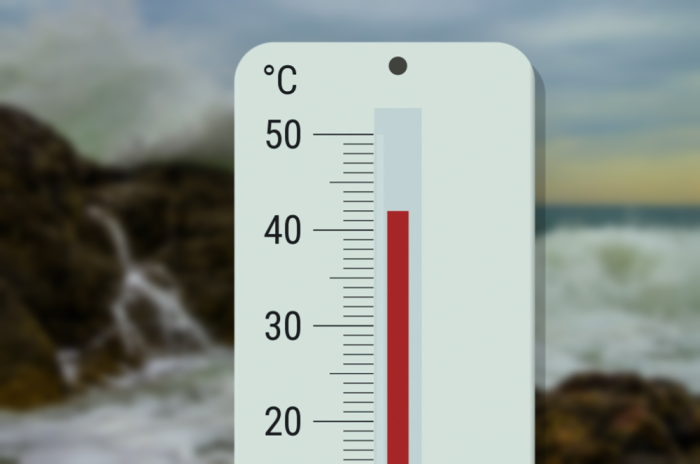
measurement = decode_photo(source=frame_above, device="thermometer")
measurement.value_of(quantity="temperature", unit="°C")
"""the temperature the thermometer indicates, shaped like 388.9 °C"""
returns 42 °C
